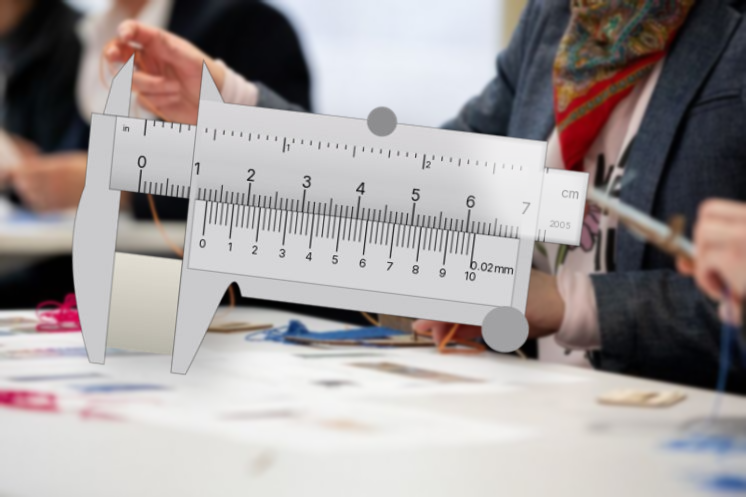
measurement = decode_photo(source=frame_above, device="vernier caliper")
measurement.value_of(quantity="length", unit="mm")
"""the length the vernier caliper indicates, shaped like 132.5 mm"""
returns 12.5 mm
